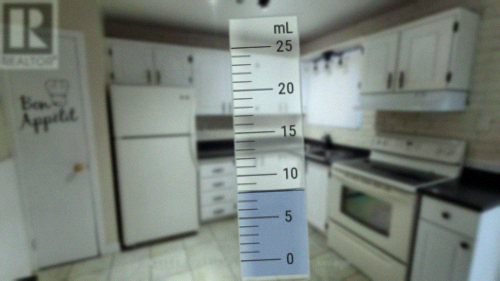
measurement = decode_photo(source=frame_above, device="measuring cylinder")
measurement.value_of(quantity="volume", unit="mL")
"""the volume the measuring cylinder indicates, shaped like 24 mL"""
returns 8 mL
